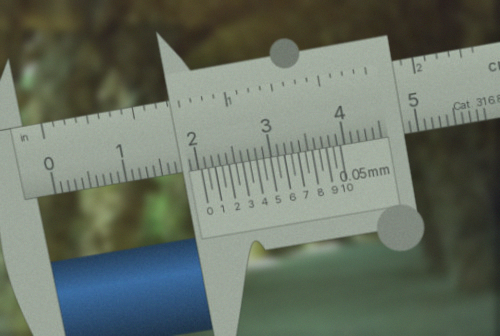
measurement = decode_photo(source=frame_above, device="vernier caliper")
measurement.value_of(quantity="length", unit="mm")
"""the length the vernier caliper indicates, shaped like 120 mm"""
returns 20.4 mm
